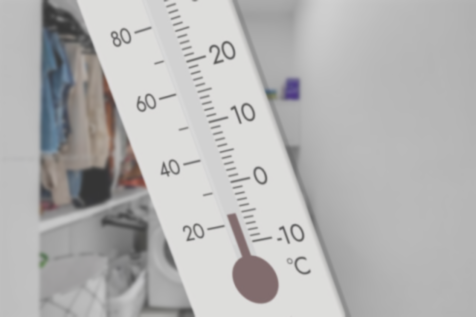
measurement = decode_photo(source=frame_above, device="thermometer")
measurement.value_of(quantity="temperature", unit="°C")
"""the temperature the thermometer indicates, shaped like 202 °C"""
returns -5 °C
